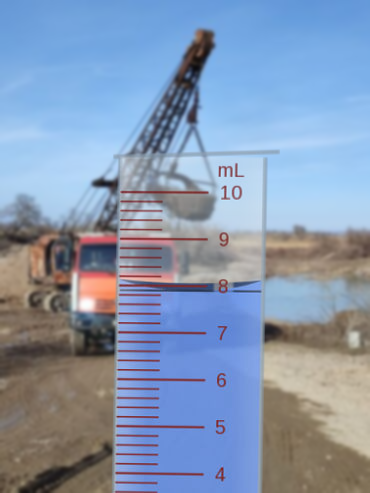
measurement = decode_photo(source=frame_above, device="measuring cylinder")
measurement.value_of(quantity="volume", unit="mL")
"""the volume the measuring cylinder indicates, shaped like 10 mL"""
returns 7.9 mL
